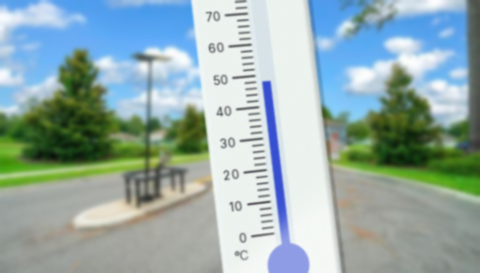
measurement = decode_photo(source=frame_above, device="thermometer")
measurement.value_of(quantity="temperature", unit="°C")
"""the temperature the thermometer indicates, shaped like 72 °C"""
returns 48 °C
